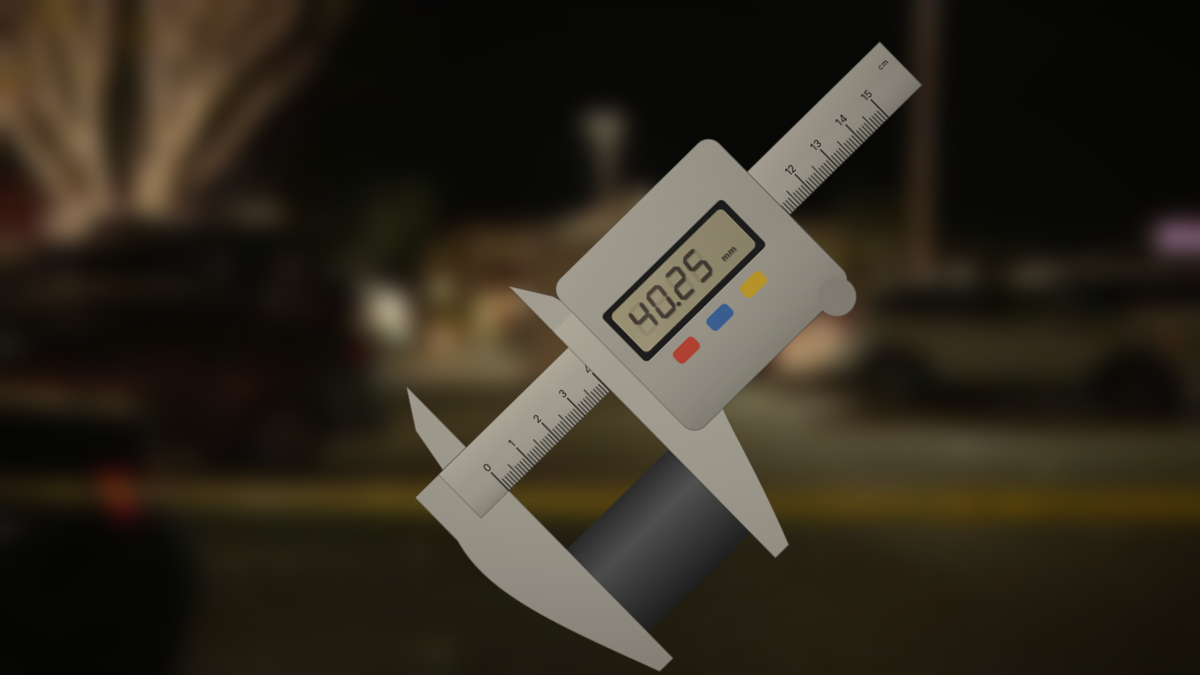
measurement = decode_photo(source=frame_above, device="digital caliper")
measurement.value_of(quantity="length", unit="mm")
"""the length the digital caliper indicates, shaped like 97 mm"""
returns 40.25 mm
